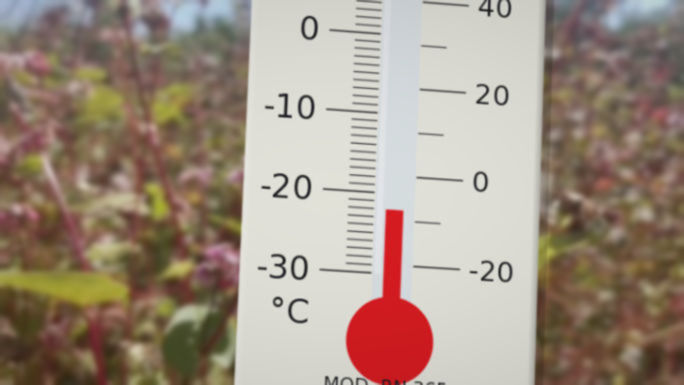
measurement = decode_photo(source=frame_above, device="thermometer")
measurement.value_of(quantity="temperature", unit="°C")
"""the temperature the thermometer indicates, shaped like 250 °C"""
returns -22 °C
